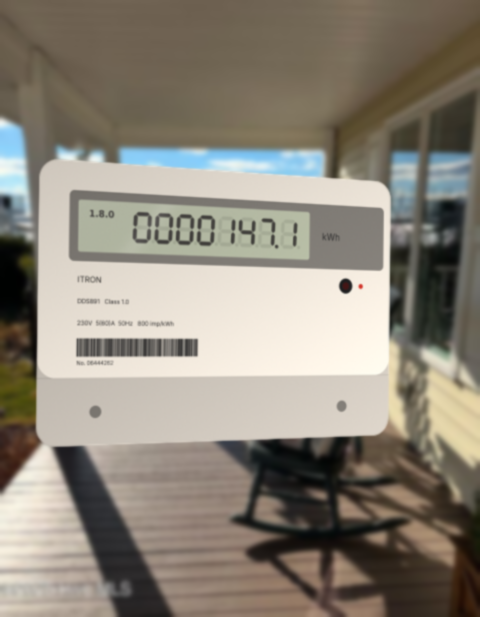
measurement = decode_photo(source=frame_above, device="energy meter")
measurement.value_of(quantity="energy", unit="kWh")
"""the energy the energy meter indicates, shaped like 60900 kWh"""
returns 147.1 kWh
